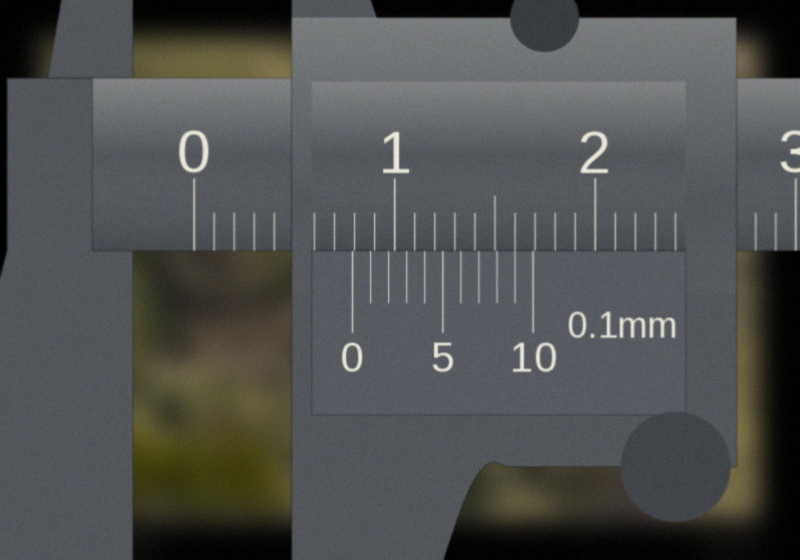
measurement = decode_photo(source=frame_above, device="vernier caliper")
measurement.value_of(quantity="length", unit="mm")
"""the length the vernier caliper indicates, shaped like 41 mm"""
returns 7.9 mm
